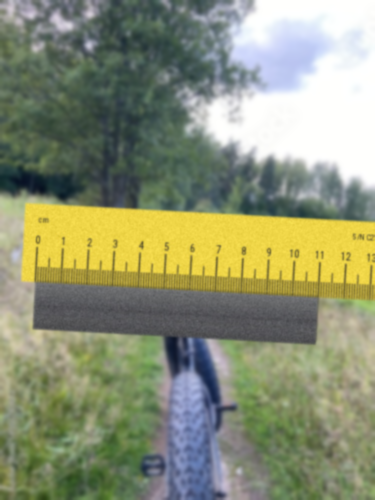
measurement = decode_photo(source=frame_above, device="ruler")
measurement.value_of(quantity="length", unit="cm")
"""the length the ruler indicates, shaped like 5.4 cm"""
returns 11 cm
